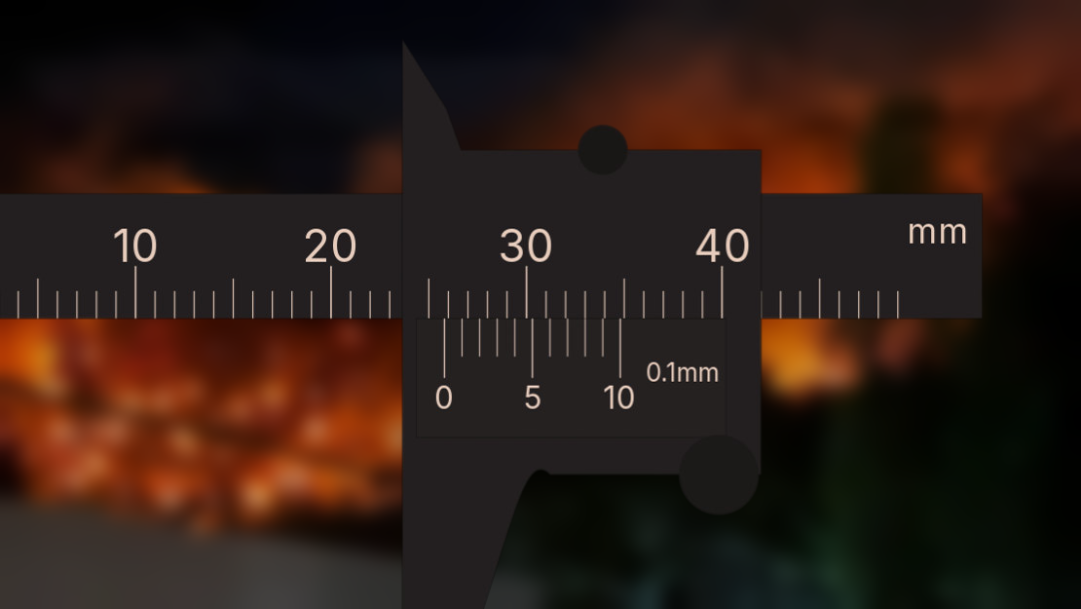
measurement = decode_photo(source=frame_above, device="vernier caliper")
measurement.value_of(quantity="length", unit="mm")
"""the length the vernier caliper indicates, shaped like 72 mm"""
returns 25.8 mm
